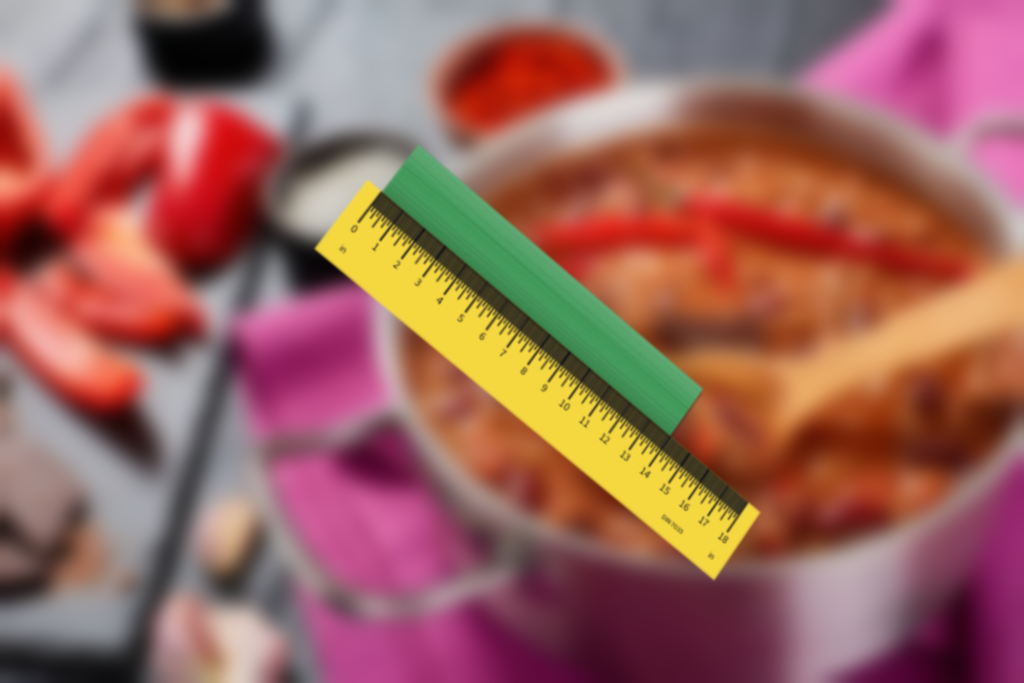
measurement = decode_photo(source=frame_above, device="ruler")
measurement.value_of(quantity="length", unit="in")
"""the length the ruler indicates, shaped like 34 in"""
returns 14 in
